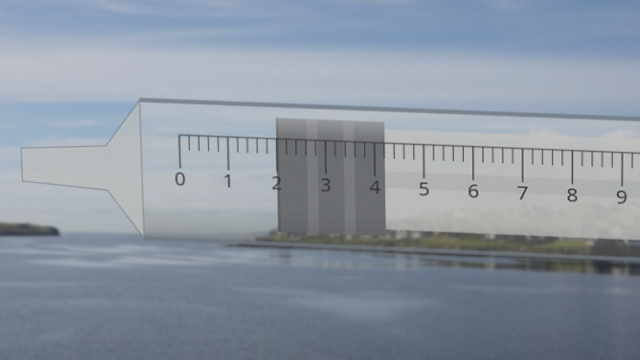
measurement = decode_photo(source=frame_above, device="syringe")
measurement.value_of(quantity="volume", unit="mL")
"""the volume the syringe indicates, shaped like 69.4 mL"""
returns 2 mL
